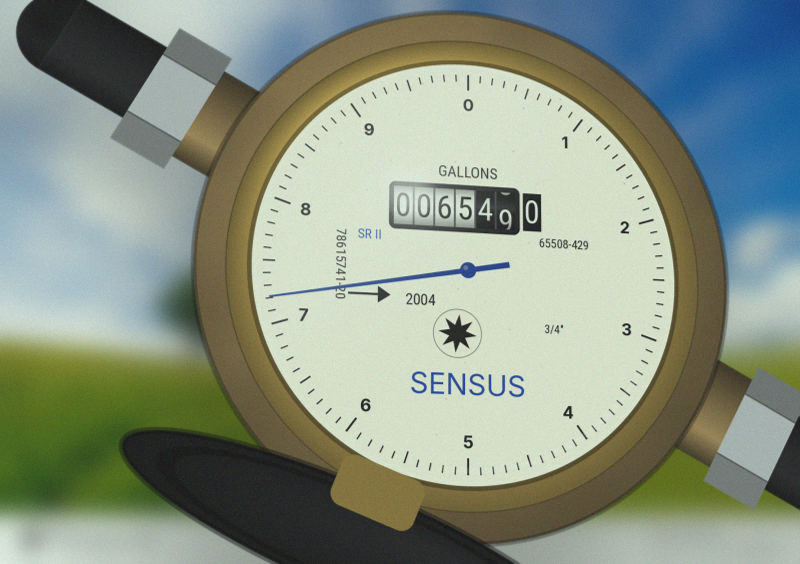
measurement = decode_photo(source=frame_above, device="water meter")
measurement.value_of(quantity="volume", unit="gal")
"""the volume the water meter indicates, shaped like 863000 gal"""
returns 65487.2 gal
